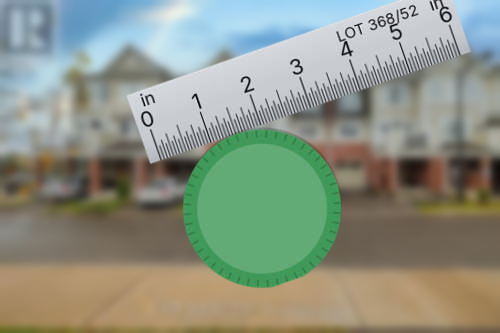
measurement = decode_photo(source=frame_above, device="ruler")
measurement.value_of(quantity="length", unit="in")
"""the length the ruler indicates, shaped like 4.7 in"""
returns 3 in
